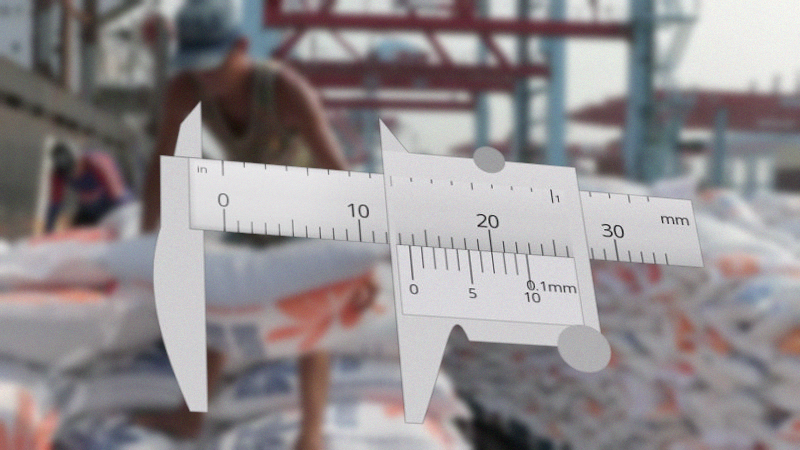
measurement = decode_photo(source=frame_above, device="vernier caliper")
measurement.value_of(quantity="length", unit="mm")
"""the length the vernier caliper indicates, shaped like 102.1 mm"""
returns 13.7 mm
